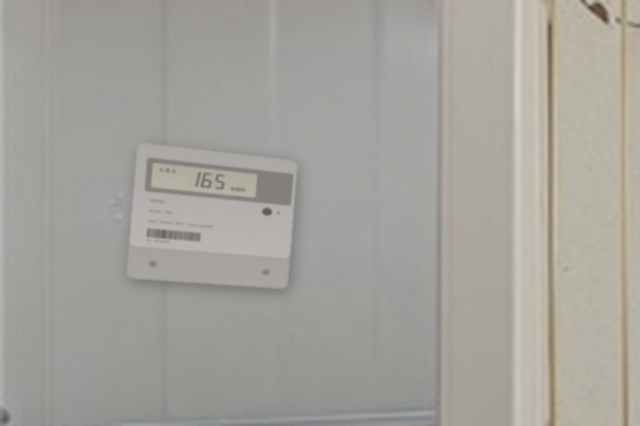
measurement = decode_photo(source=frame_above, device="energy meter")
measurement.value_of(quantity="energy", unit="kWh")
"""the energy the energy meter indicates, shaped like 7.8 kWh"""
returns 165 kWh
